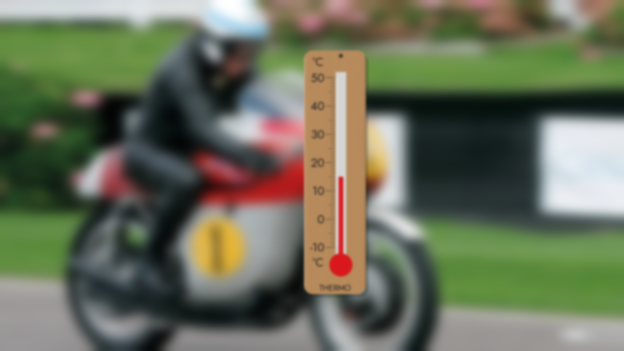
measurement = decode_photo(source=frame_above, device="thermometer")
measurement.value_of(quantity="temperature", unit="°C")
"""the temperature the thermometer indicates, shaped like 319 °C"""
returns 15 °C
